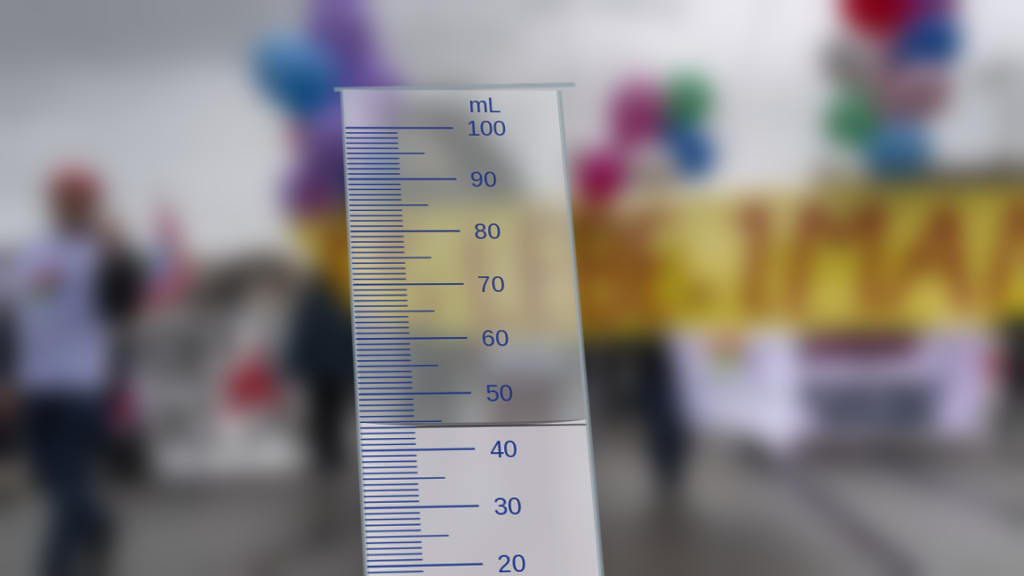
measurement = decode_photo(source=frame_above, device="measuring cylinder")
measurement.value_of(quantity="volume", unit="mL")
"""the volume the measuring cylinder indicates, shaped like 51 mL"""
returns 44 mL
